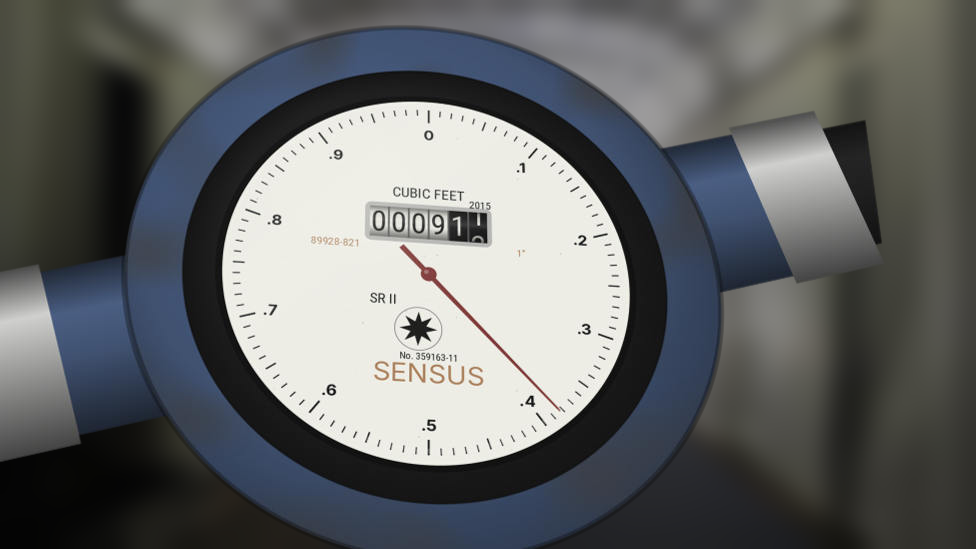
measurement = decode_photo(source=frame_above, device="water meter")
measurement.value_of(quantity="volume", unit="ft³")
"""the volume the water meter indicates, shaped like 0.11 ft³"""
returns 911.38 ft³
